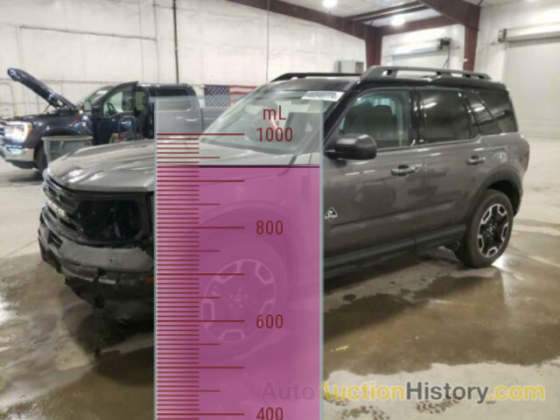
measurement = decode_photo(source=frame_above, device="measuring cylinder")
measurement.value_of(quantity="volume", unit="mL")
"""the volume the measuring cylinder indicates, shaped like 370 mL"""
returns 930 mL
